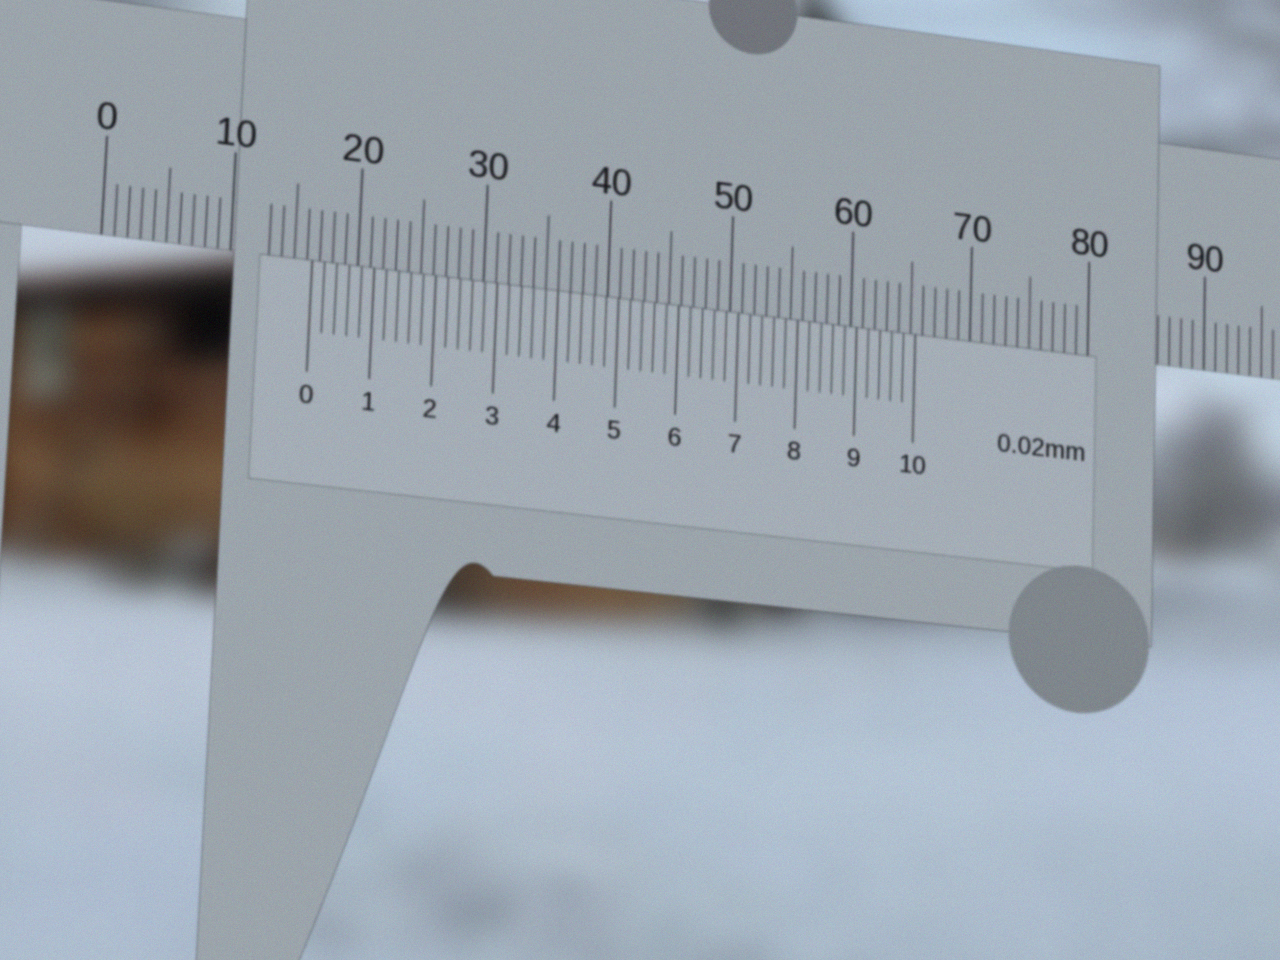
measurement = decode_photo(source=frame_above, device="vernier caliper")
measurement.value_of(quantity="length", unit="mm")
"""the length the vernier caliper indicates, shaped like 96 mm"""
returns 16.4 mm
